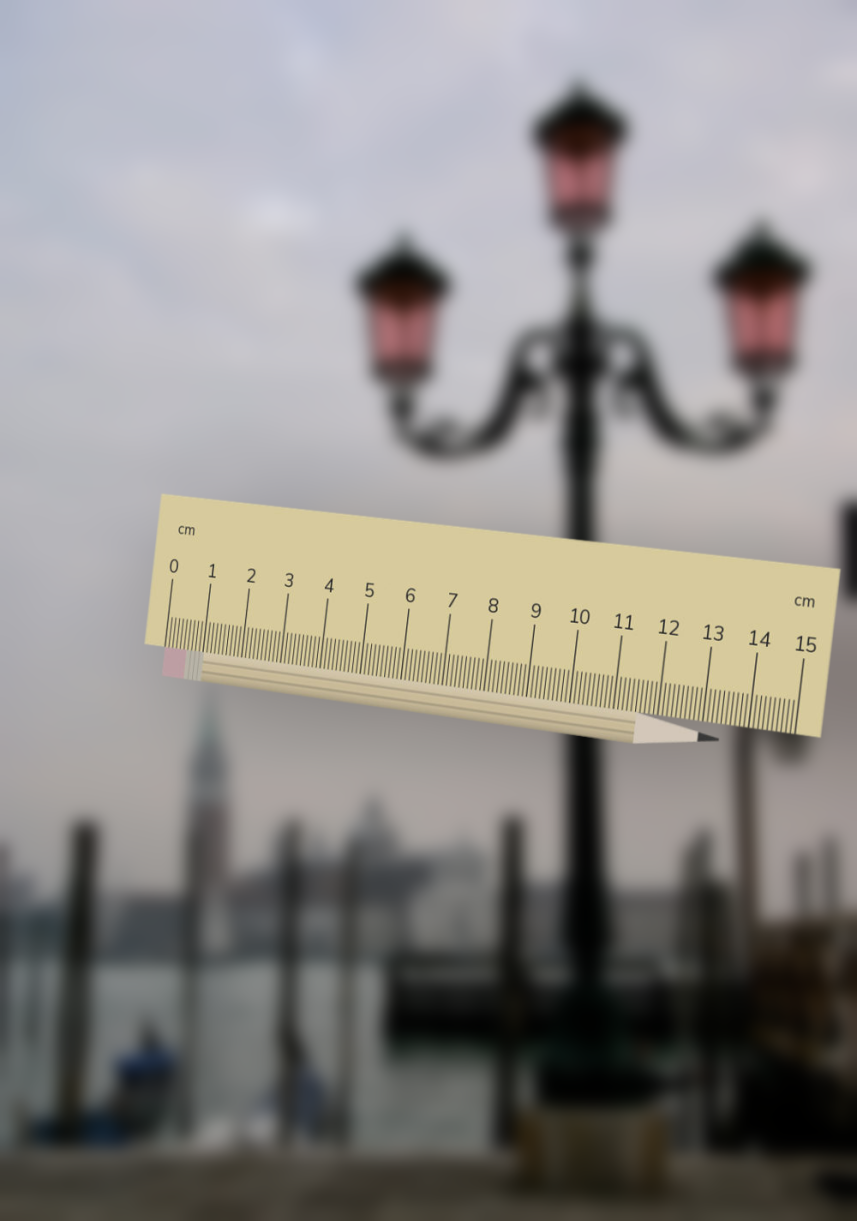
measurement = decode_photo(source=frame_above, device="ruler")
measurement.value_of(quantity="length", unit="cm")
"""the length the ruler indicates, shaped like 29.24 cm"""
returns 13.4 cm
